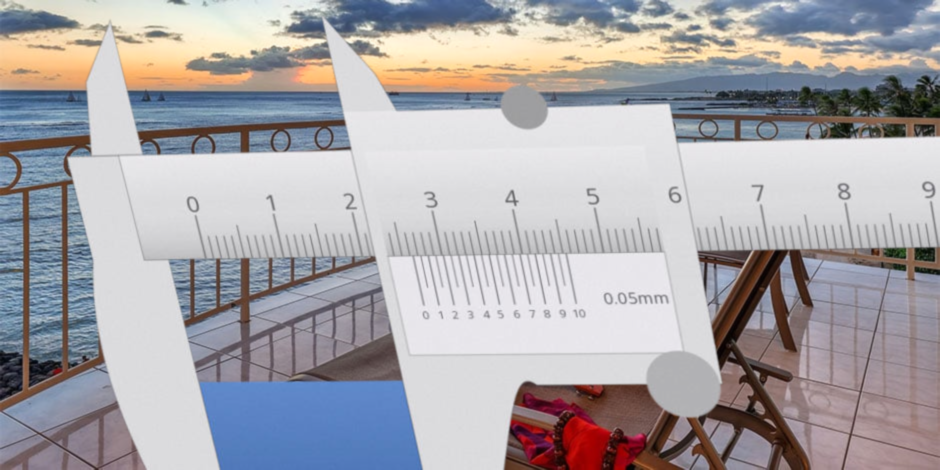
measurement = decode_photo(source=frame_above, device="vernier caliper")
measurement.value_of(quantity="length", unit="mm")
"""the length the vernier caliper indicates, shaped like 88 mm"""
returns 26.4 mm
